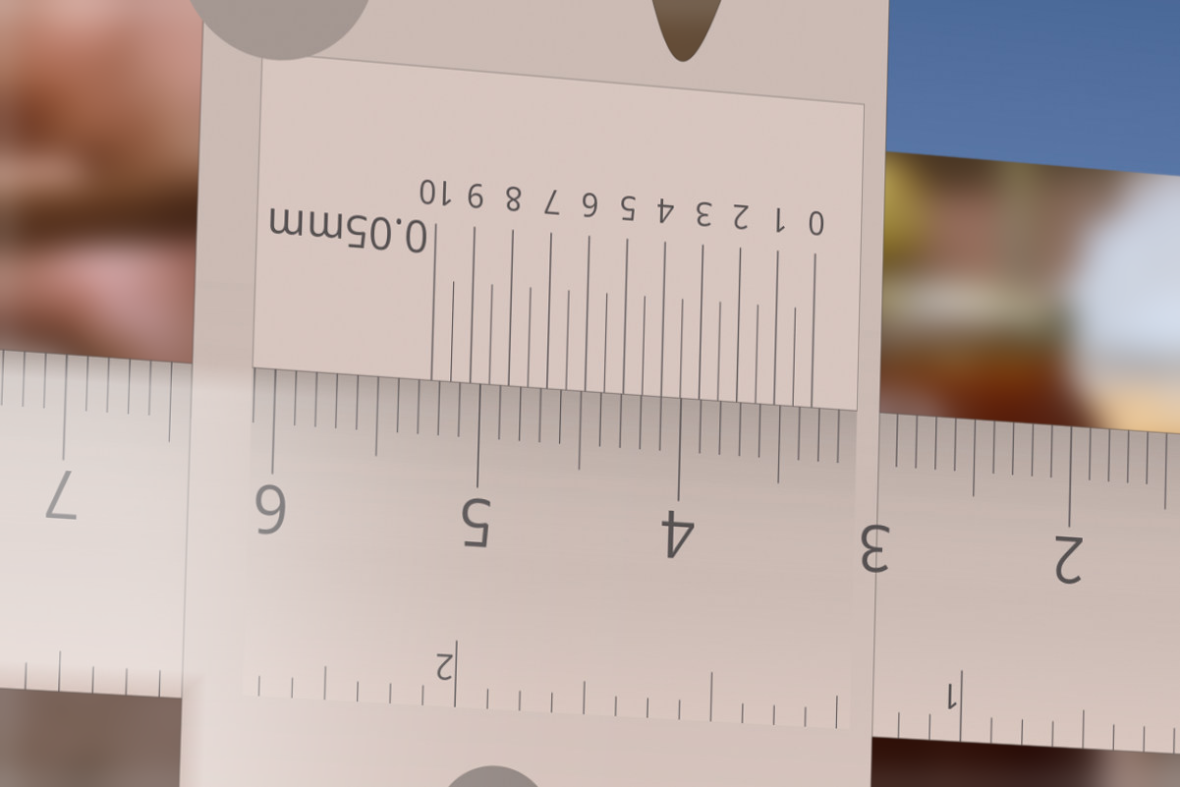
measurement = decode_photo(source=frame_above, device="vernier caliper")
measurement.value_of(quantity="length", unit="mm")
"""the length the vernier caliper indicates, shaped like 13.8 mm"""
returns 33.4 mm
